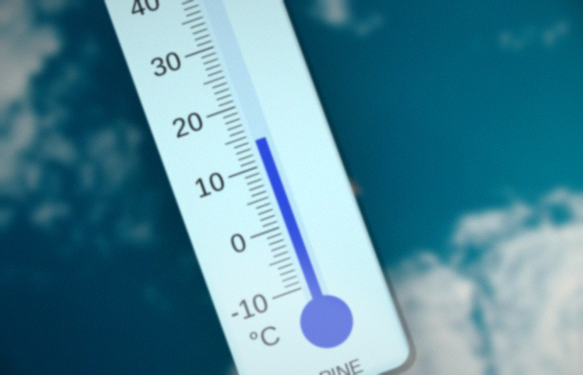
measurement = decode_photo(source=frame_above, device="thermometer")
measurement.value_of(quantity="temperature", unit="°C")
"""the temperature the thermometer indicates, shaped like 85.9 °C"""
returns 14 °C
